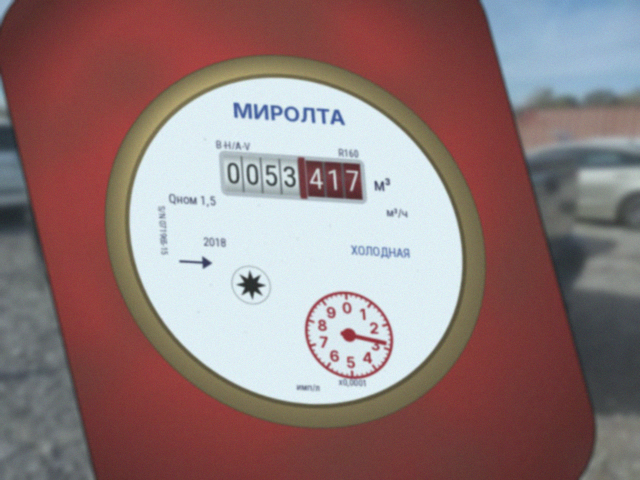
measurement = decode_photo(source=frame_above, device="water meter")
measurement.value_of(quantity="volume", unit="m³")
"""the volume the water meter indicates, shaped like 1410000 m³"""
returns 53.4172 m³
